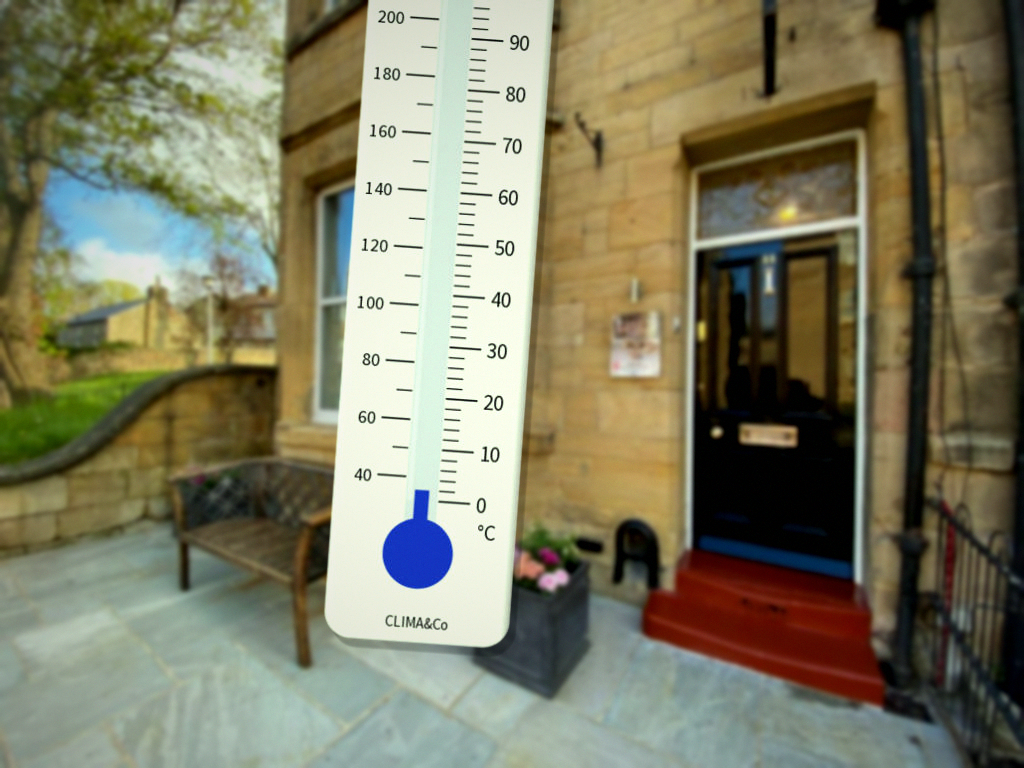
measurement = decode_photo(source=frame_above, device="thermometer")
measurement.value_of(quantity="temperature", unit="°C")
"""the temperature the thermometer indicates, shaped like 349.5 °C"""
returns 2 °C
